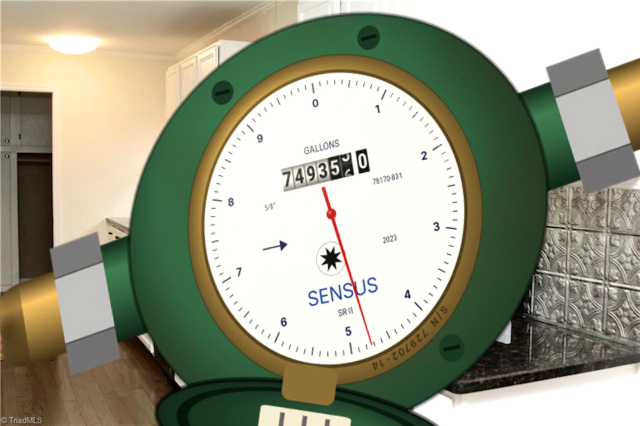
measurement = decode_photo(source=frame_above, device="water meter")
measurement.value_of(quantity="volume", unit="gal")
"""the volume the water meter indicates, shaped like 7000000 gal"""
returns 7493554.7 gal
